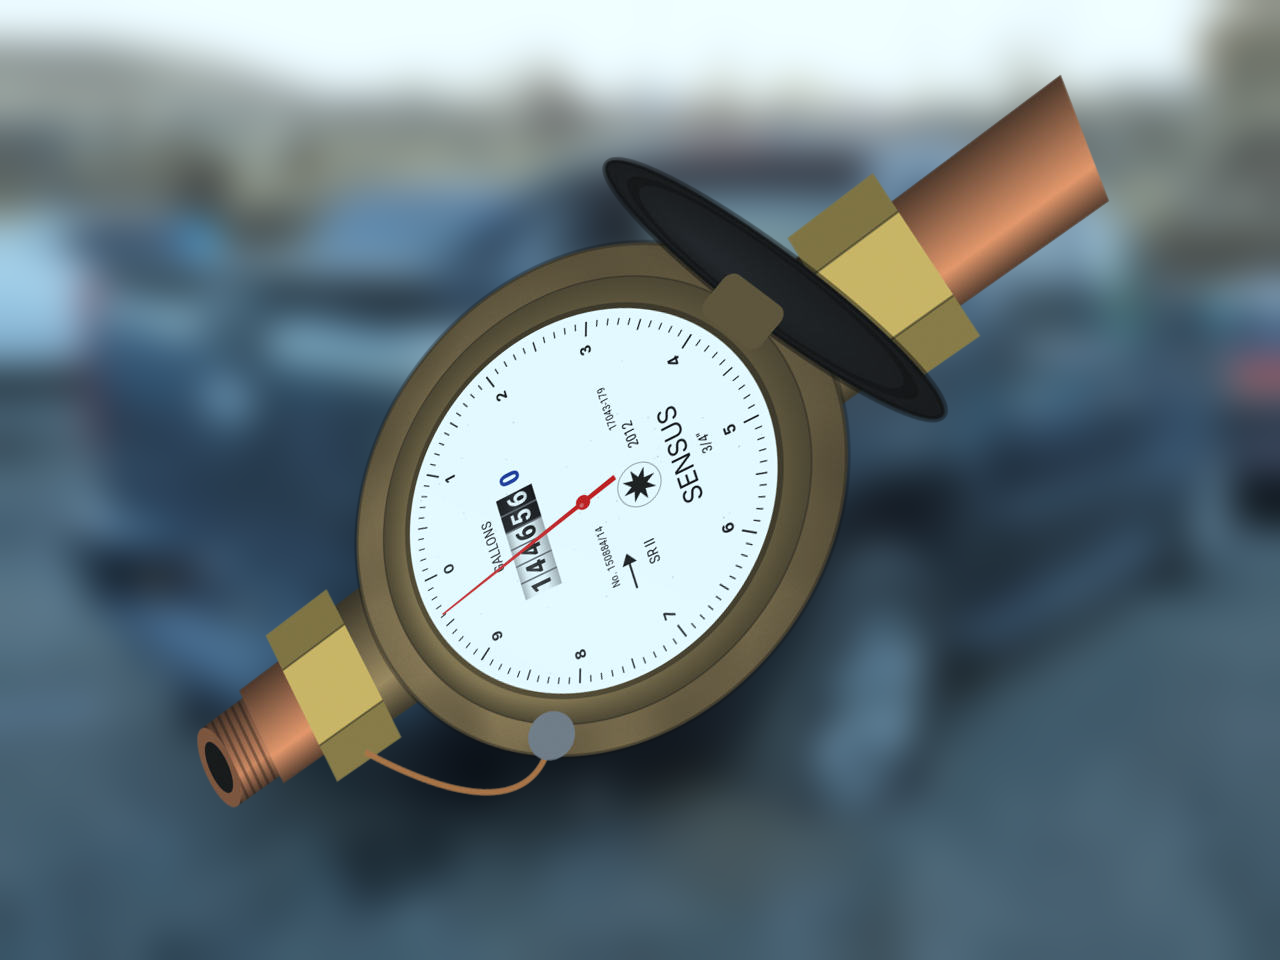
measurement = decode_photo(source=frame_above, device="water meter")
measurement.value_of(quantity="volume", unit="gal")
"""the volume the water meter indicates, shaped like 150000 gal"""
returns 1446559.6 gal
